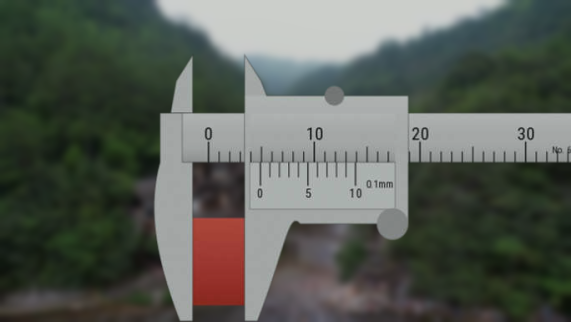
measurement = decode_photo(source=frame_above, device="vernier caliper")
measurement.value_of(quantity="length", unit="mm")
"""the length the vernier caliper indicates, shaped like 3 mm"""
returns 4.9 mm
